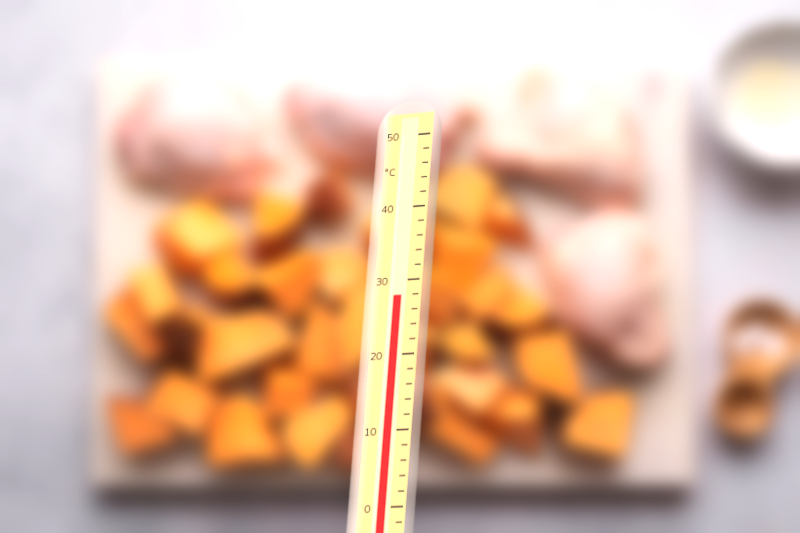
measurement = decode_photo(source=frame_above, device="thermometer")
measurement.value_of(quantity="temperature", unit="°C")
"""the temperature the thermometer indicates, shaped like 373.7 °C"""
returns 28 °C
